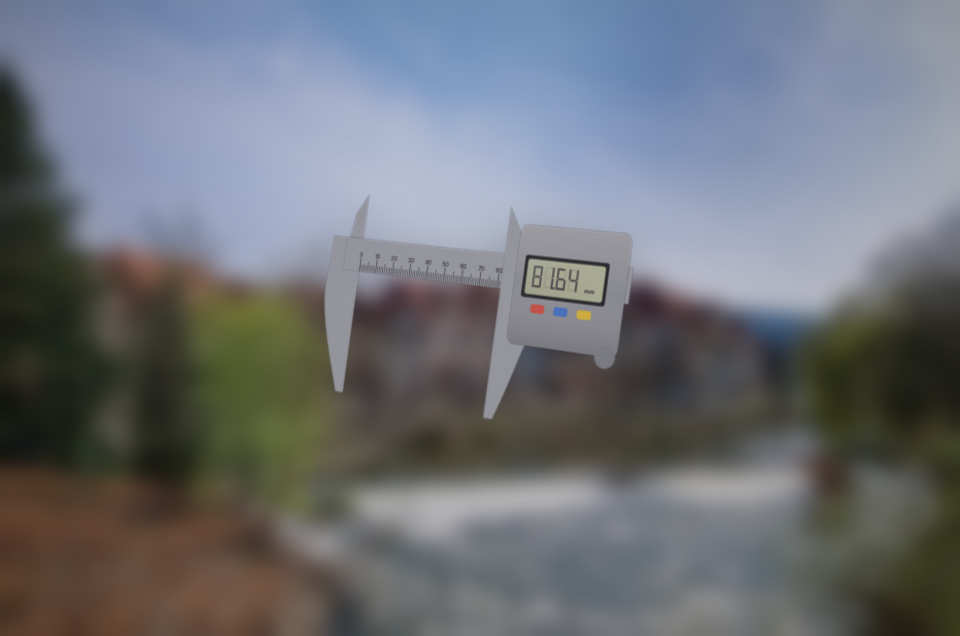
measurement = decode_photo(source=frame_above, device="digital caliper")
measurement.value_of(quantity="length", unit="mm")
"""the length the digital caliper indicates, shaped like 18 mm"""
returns 81.64 mm
